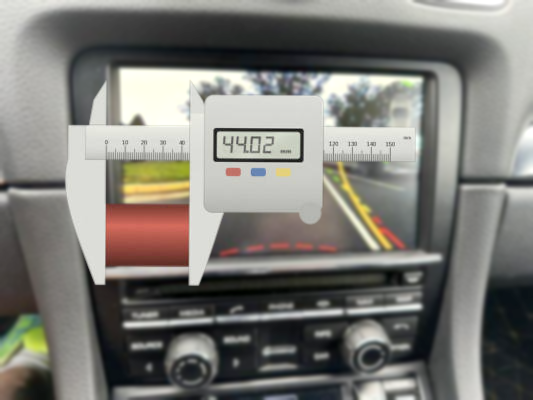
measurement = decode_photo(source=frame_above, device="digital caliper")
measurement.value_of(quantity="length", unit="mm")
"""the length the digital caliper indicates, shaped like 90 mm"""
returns 44.02 mm
